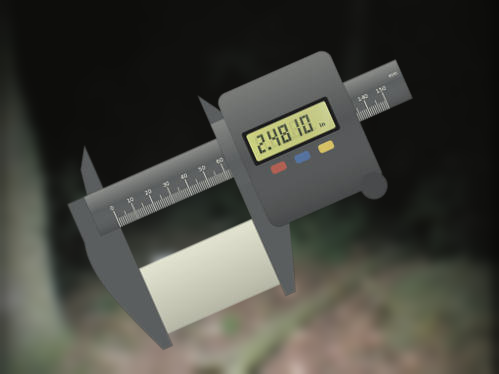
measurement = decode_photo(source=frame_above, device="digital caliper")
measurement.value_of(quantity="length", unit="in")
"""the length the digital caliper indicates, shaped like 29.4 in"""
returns 2.4810 in
